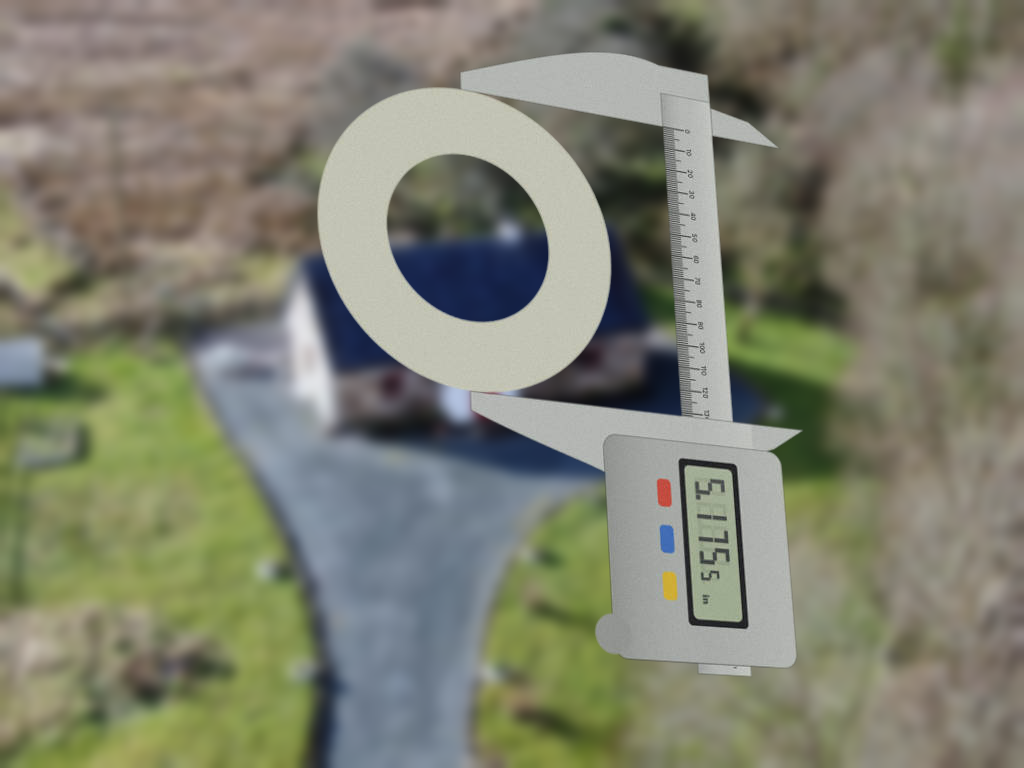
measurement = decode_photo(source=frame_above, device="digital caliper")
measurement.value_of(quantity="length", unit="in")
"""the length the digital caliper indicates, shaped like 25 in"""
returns 5.1755 in
